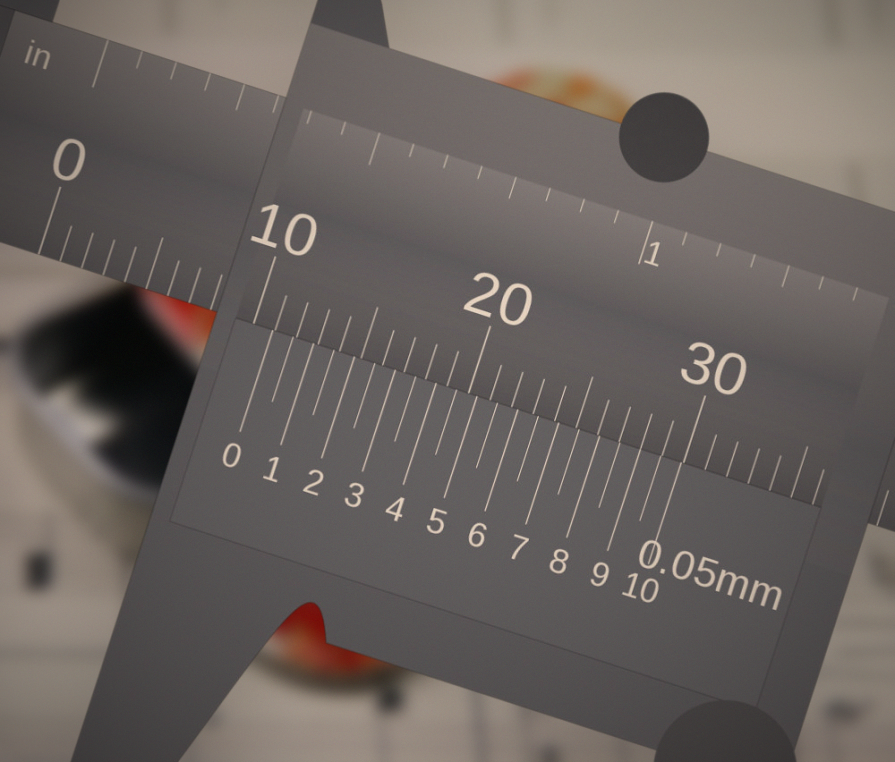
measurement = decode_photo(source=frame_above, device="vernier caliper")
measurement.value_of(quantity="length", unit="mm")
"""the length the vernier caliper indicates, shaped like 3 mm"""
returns 10.90 mm
